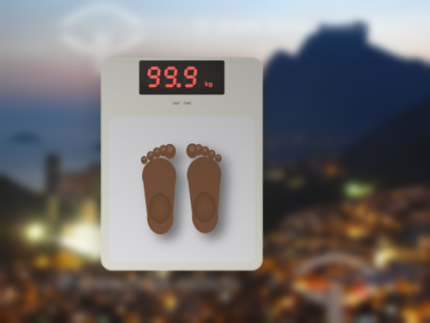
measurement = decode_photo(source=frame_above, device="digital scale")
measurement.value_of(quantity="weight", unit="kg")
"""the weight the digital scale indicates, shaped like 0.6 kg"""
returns 99.9 kg
